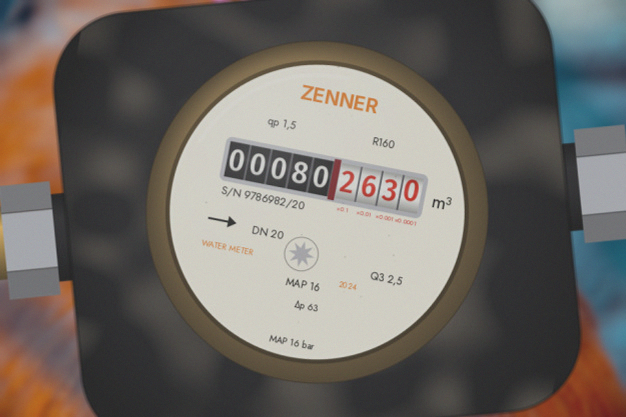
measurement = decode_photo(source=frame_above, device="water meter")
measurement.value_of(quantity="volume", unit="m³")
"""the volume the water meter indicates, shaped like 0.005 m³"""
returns 80.2630 m³
